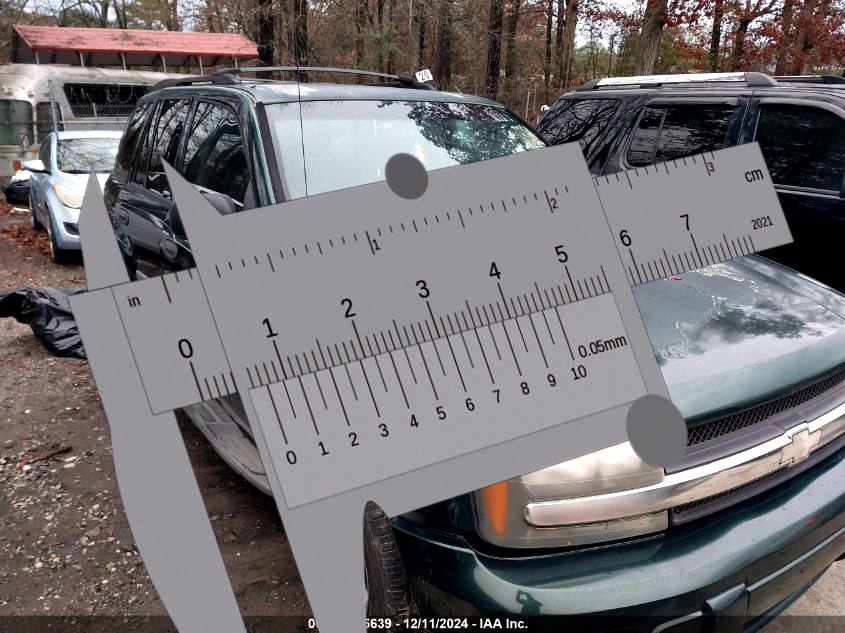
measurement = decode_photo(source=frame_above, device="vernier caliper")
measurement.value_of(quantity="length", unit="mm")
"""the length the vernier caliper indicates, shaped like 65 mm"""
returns 7.6 mm
